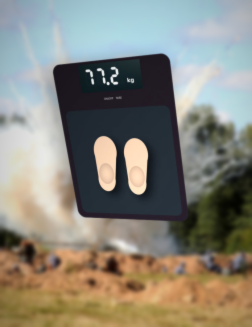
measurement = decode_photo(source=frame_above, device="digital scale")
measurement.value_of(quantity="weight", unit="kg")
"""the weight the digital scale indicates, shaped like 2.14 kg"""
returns 77.2 kg
